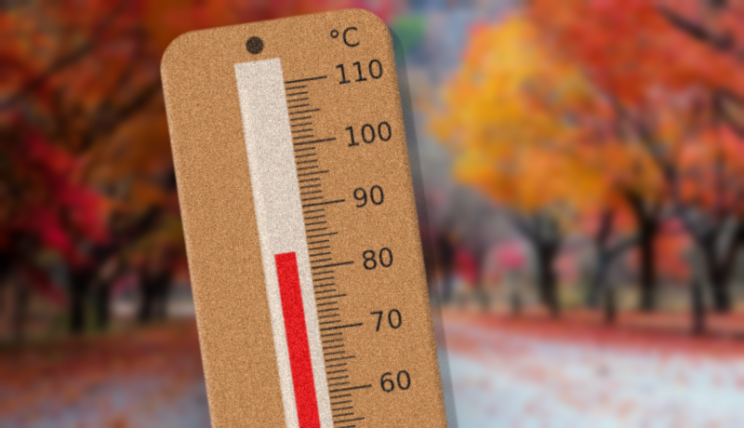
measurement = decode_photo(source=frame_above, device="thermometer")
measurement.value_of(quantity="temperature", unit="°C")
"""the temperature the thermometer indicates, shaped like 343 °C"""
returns 83 °C
